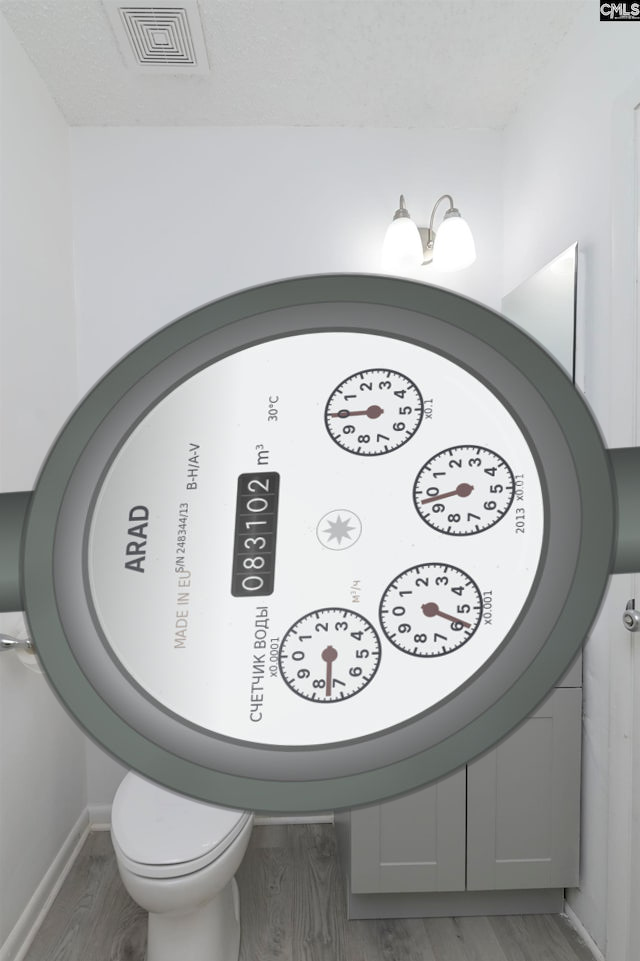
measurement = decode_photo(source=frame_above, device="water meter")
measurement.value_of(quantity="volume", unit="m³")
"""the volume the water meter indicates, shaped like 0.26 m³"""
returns 83101.9957 m³
